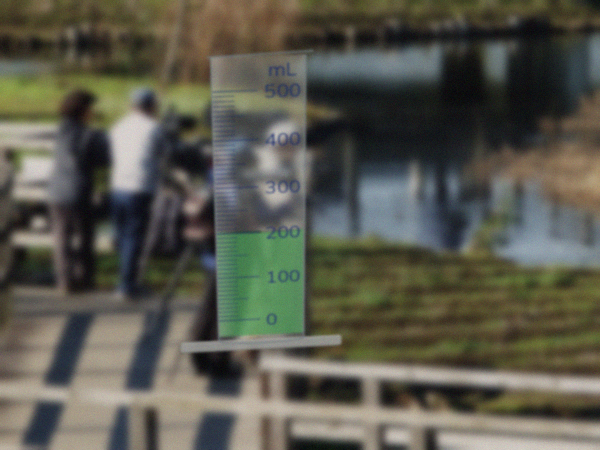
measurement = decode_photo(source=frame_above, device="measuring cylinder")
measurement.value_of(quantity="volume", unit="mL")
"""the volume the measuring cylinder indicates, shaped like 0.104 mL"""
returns 200 mL
